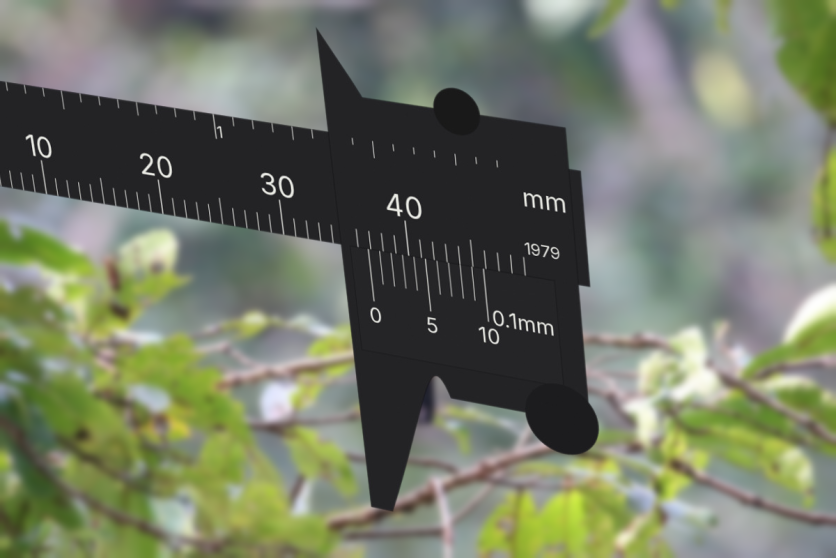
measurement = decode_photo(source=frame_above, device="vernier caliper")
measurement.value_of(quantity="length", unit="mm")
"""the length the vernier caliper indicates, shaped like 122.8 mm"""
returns 36.8 mm
